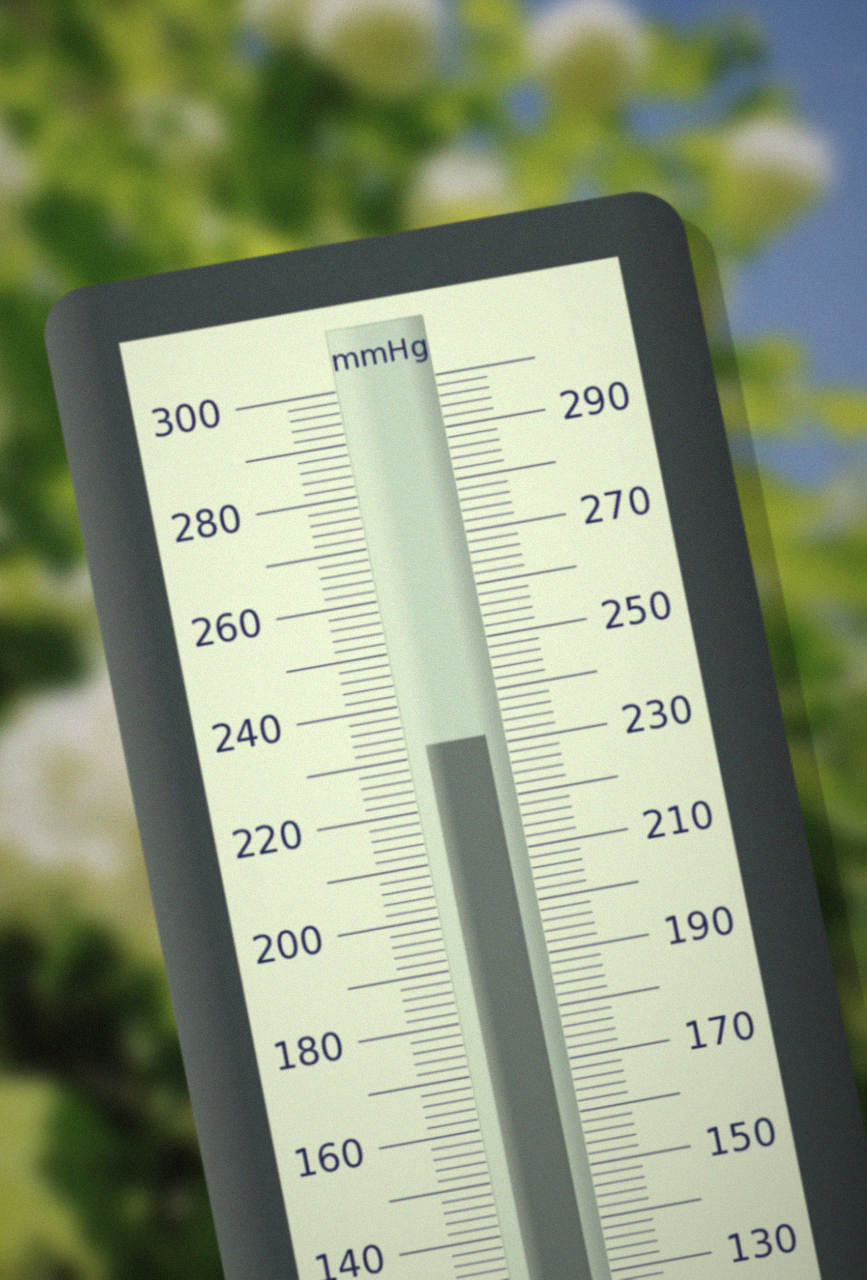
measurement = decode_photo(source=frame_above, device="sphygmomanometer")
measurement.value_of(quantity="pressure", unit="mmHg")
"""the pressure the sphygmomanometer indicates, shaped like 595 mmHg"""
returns 232 mmHg
